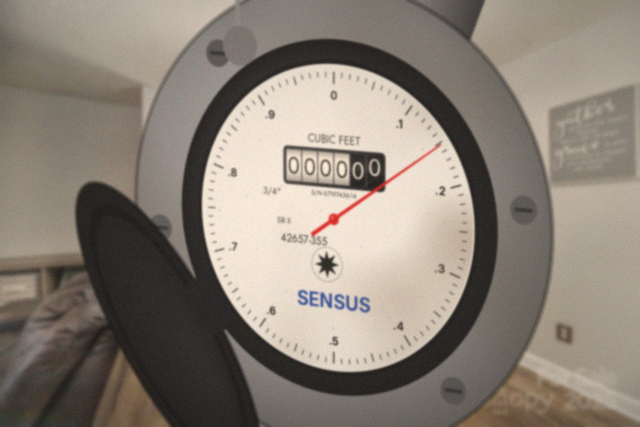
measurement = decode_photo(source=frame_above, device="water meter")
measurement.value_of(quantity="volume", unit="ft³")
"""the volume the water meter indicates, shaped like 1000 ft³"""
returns 0.15 ft³
